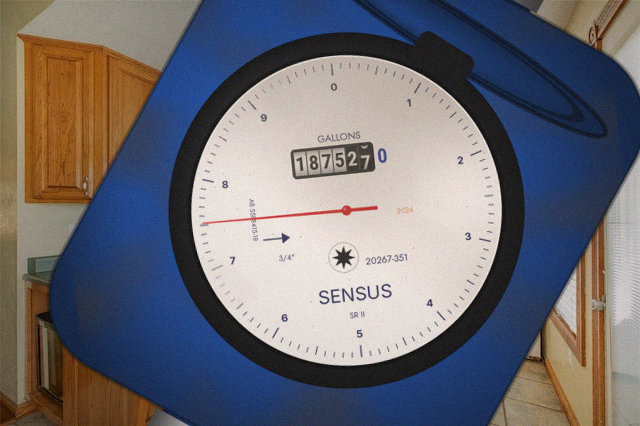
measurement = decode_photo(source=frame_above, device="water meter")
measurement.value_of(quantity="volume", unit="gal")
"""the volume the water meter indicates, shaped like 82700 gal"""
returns 1875267.5 gal
